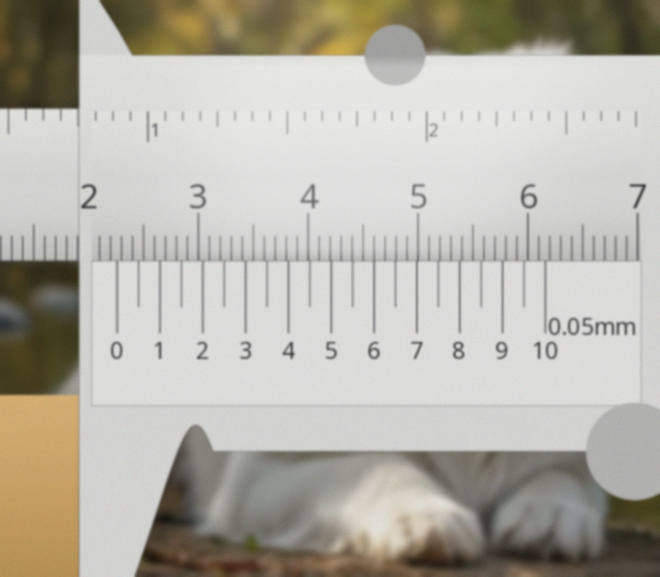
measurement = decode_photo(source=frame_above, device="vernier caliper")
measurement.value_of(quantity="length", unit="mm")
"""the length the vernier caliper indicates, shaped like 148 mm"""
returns 22.6 mm
